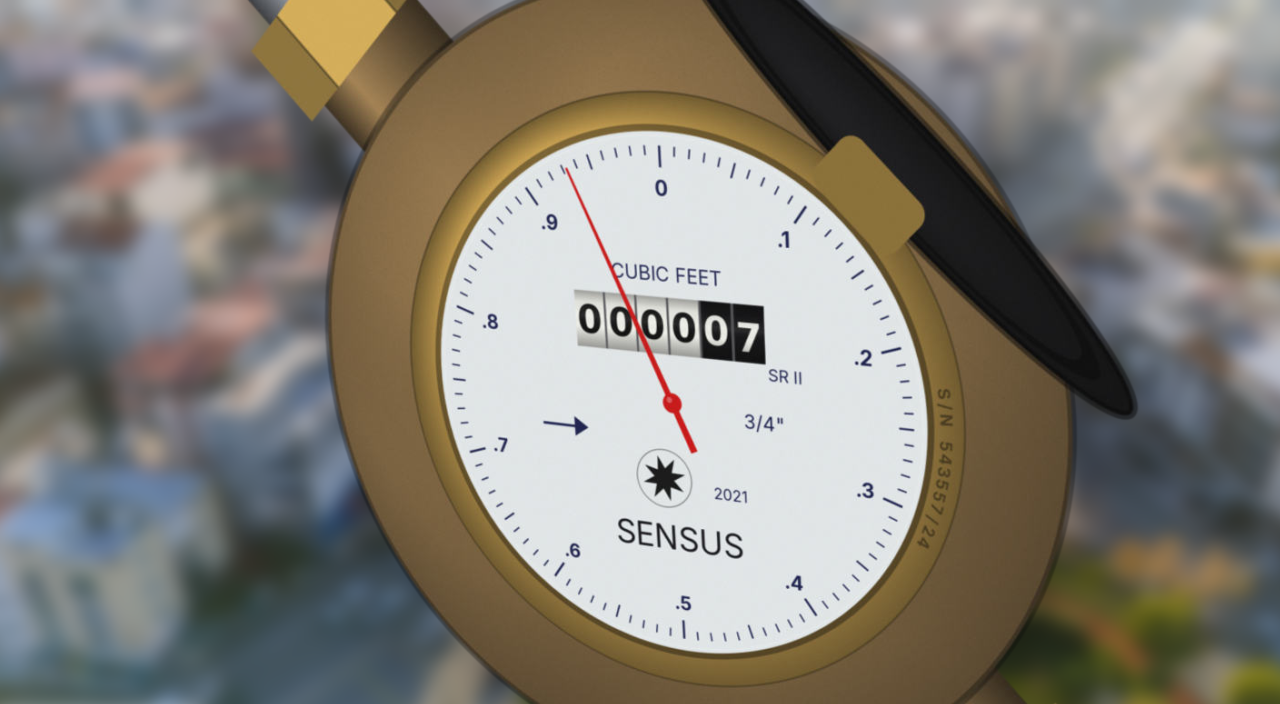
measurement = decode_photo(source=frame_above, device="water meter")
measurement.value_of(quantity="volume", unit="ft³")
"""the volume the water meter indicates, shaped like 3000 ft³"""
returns 6.93 ft³
